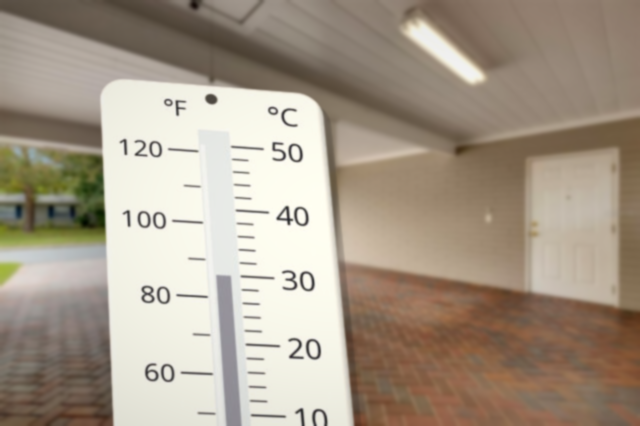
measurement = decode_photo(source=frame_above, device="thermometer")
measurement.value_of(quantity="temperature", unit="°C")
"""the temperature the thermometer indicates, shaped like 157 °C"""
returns 30 °C
